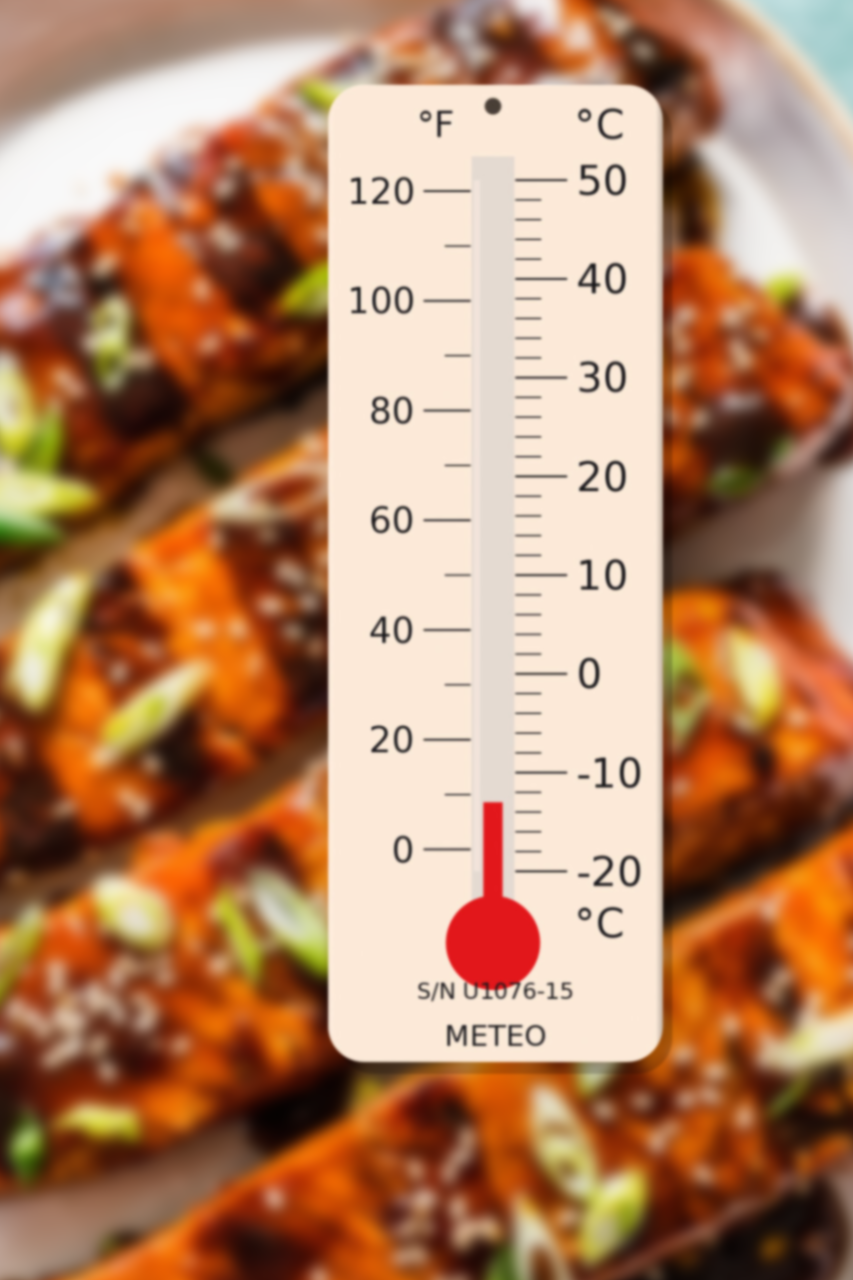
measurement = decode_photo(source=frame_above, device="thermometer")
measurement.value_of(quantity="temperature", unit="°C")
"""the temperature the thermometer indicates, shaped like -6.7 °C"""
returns -13 °C
